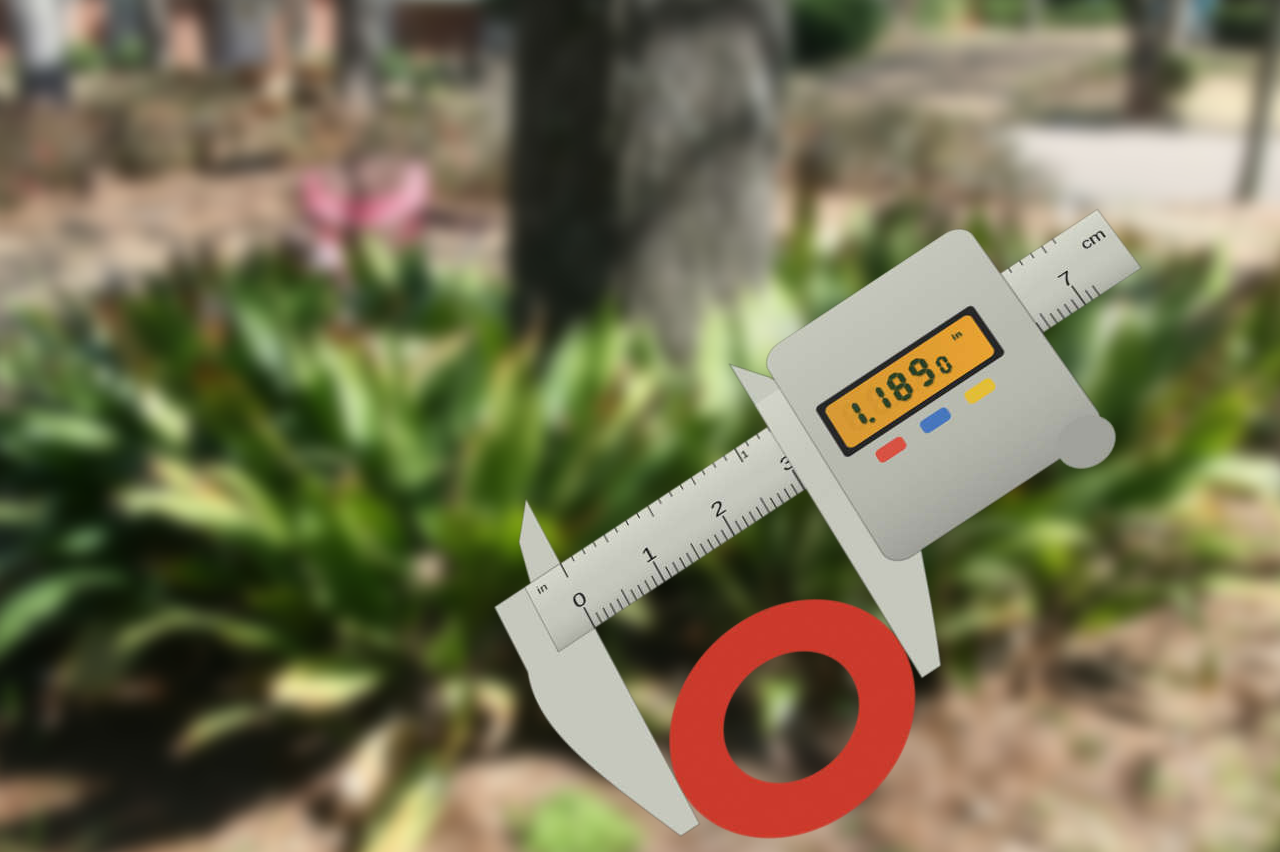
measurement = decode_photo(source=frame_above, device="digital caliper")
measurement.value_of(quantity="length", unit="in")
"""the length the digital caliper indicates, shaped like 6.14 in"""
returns 1.1890 in
